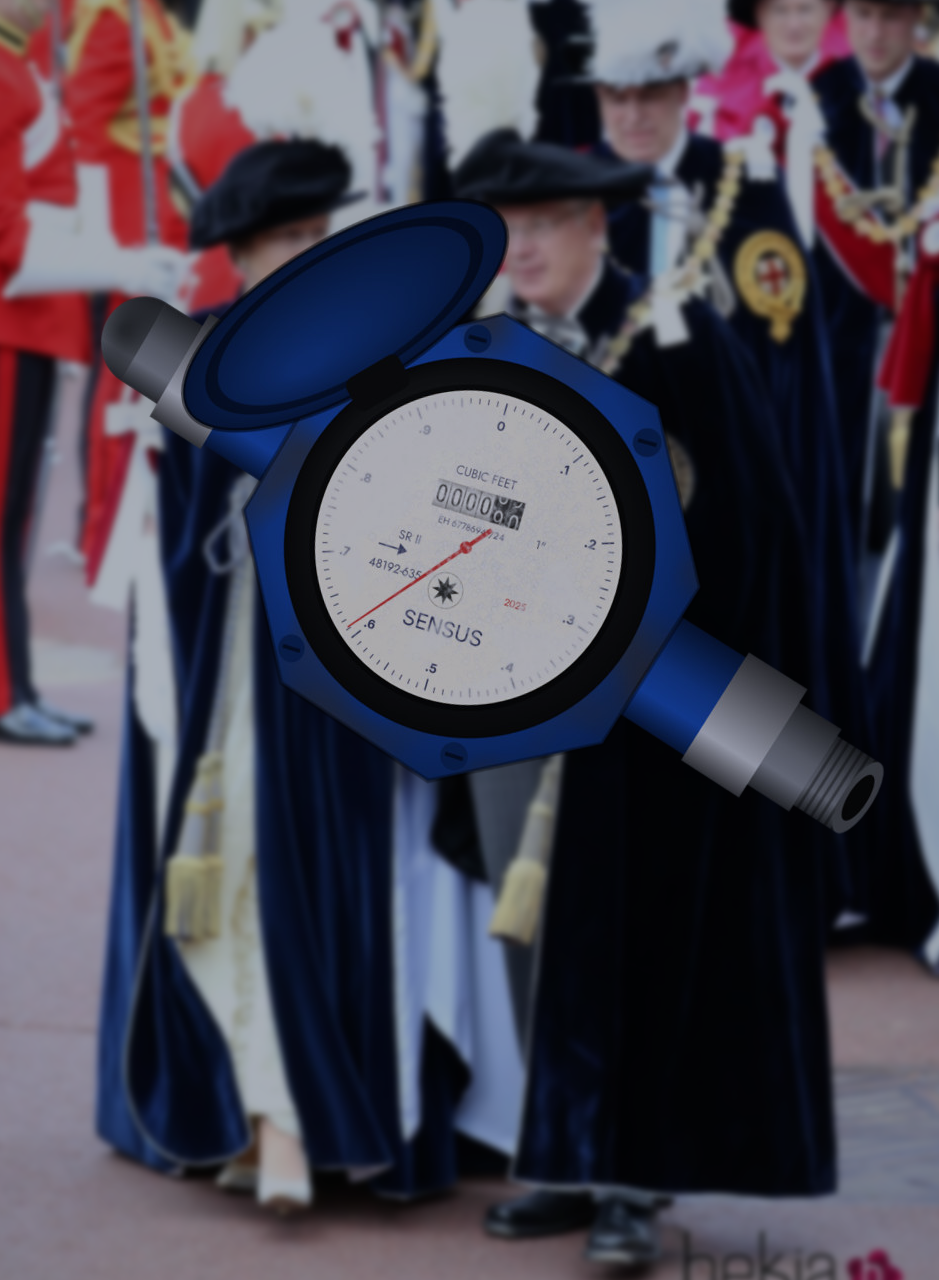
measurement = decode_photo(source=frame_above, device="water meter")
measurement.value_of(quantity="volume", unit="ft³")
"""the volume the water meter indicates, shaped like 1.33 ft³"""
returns 89.61 ft³
